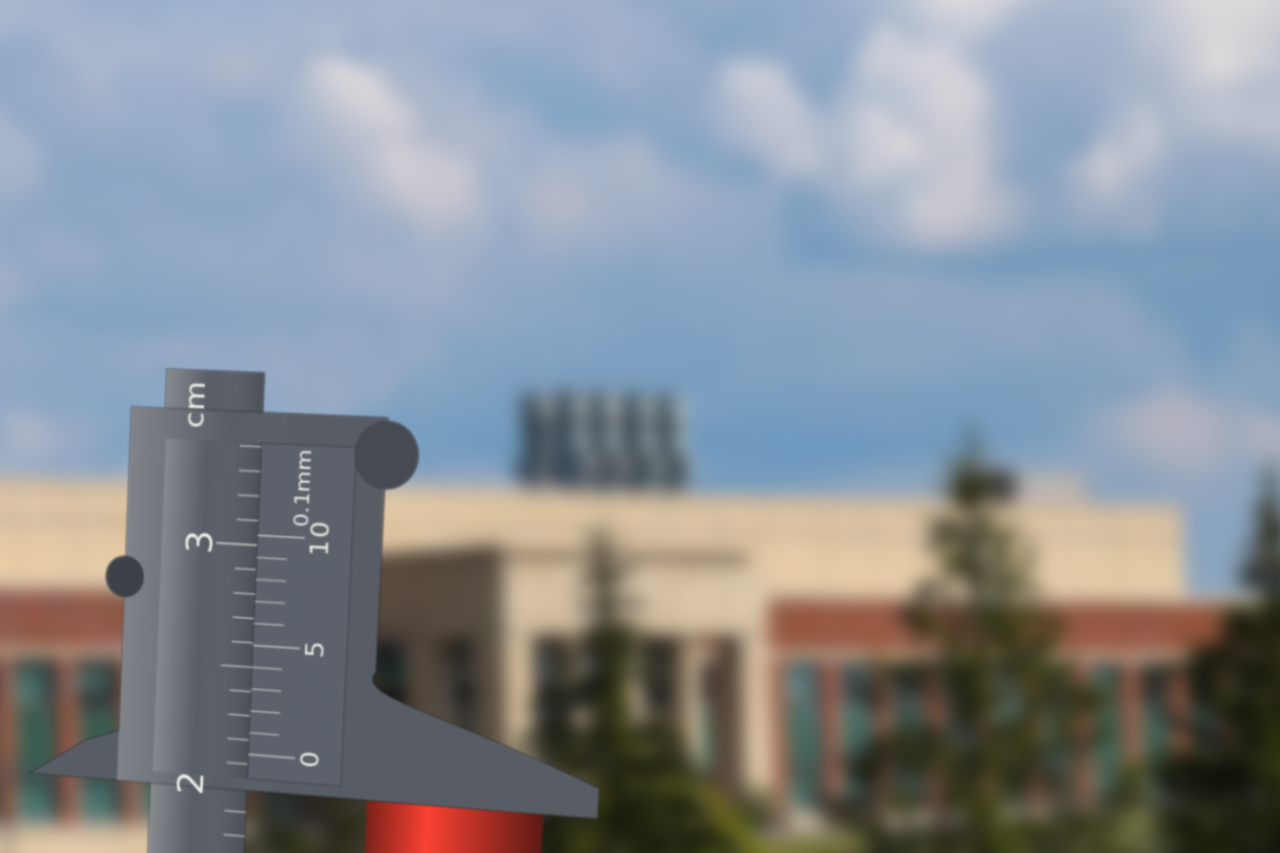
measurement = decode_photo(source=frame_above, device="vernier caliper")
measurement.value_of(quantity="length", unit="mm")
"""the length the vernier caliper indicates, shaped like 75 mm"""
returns 21.4 mm
